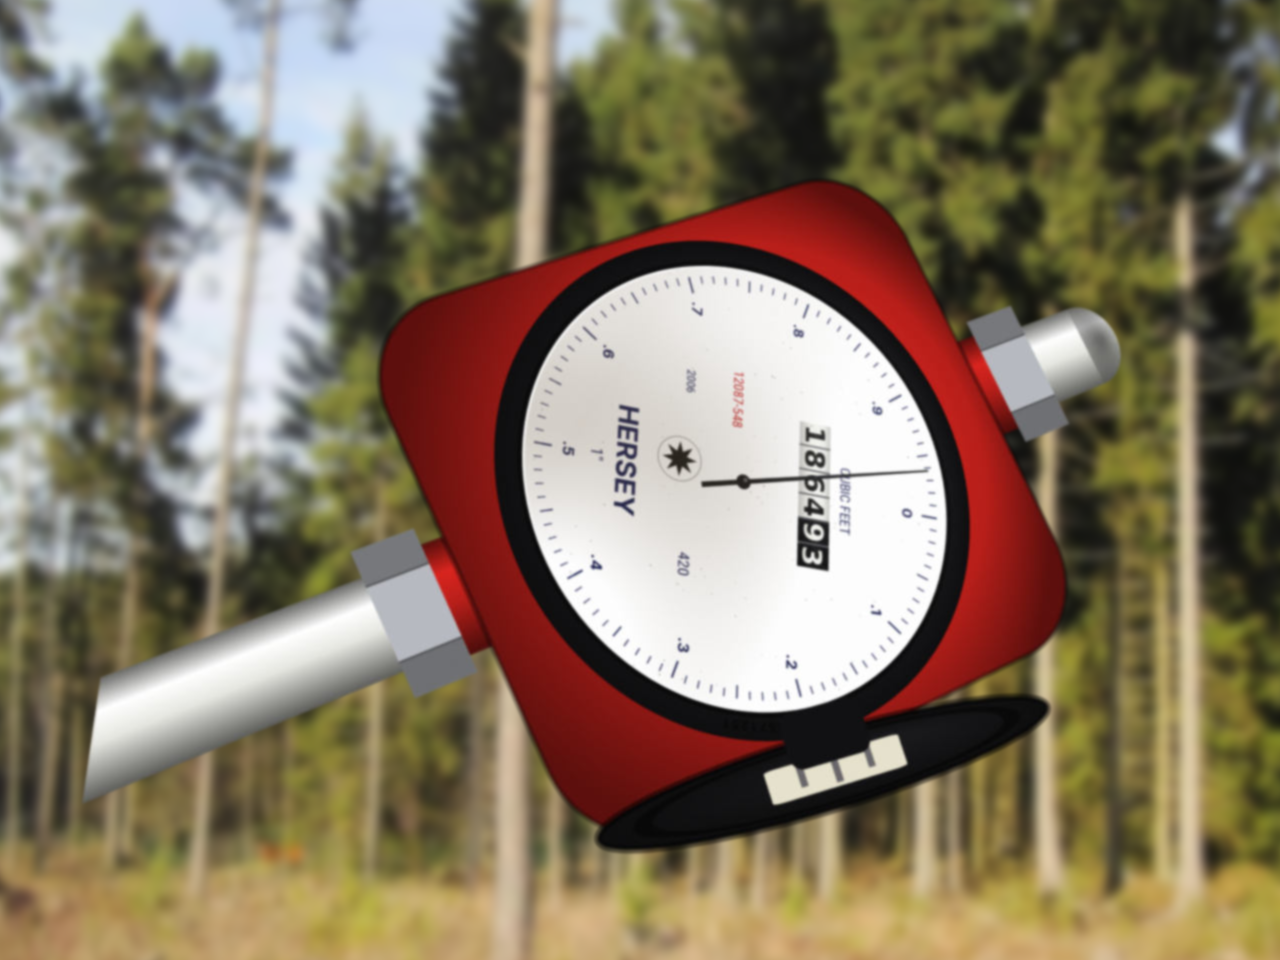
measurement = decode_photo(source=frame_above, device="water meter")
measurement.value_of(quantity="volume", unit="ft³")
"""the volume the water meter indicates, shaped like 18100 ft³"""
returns 186492.96 ft³
